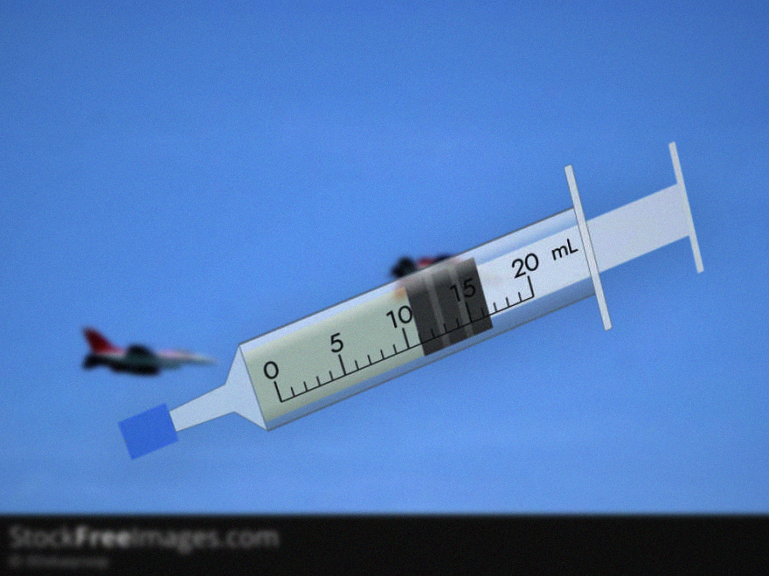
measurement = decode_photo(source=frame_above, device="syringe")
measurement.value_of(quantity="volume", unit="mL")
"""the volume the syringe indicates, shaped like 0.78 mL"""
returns 11 mL
